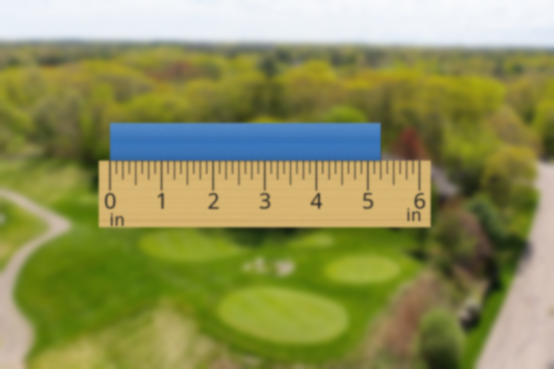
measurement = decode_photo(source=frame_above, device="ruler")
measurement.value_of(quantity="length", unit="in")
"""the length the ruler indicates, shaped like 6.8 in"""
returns 5.25 in
